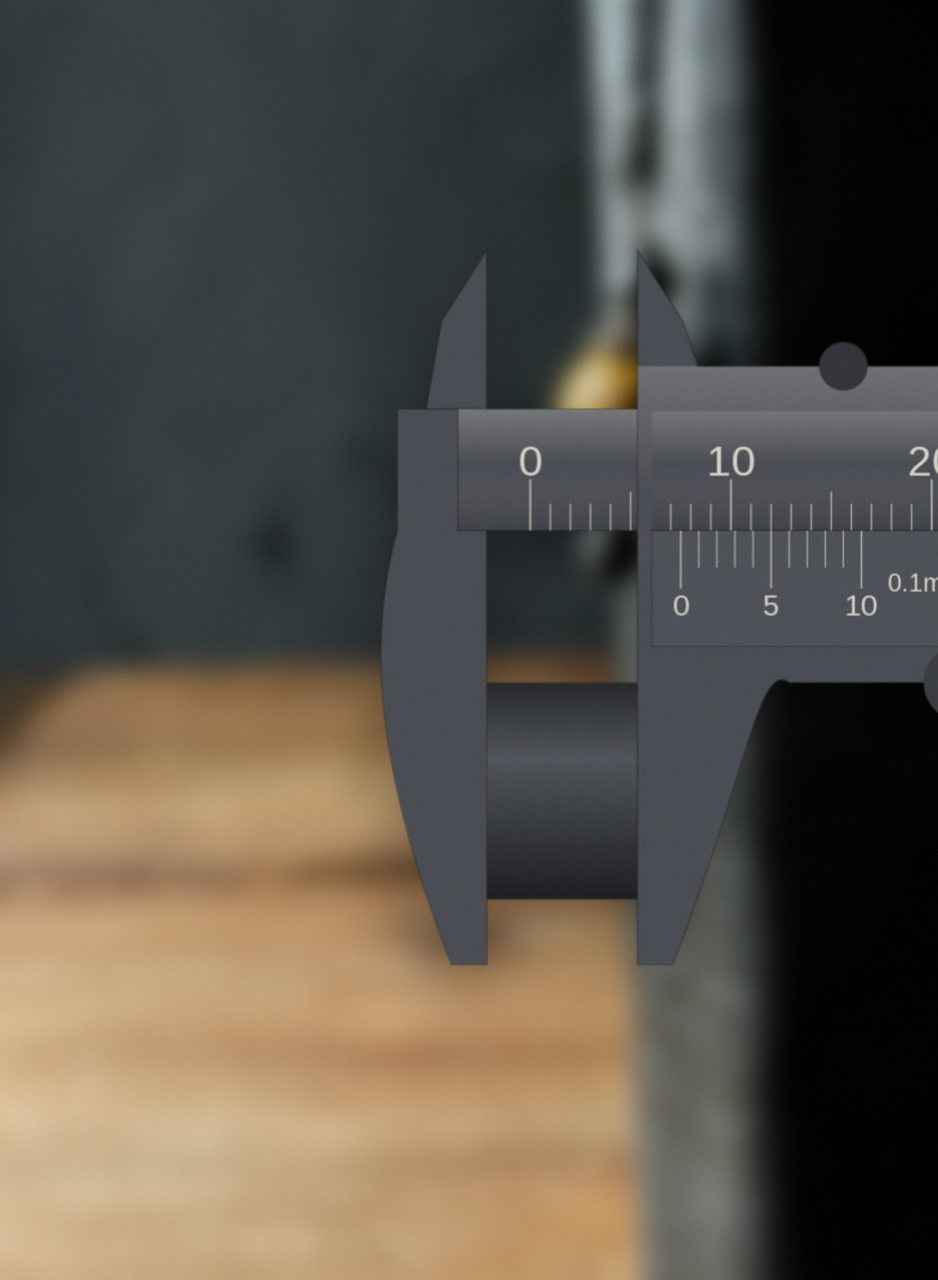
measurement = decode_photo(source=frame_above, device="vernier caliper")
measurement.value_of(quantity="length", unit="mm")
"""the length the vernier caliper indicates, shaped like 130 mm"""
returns 7.5 mm
